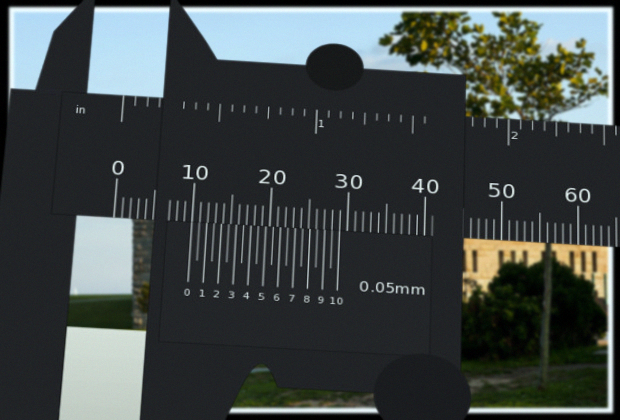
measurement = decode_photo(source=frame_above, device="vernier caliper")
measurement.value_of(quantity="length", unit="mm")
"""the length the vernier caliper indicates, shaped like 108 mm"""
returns 10.0 mm
